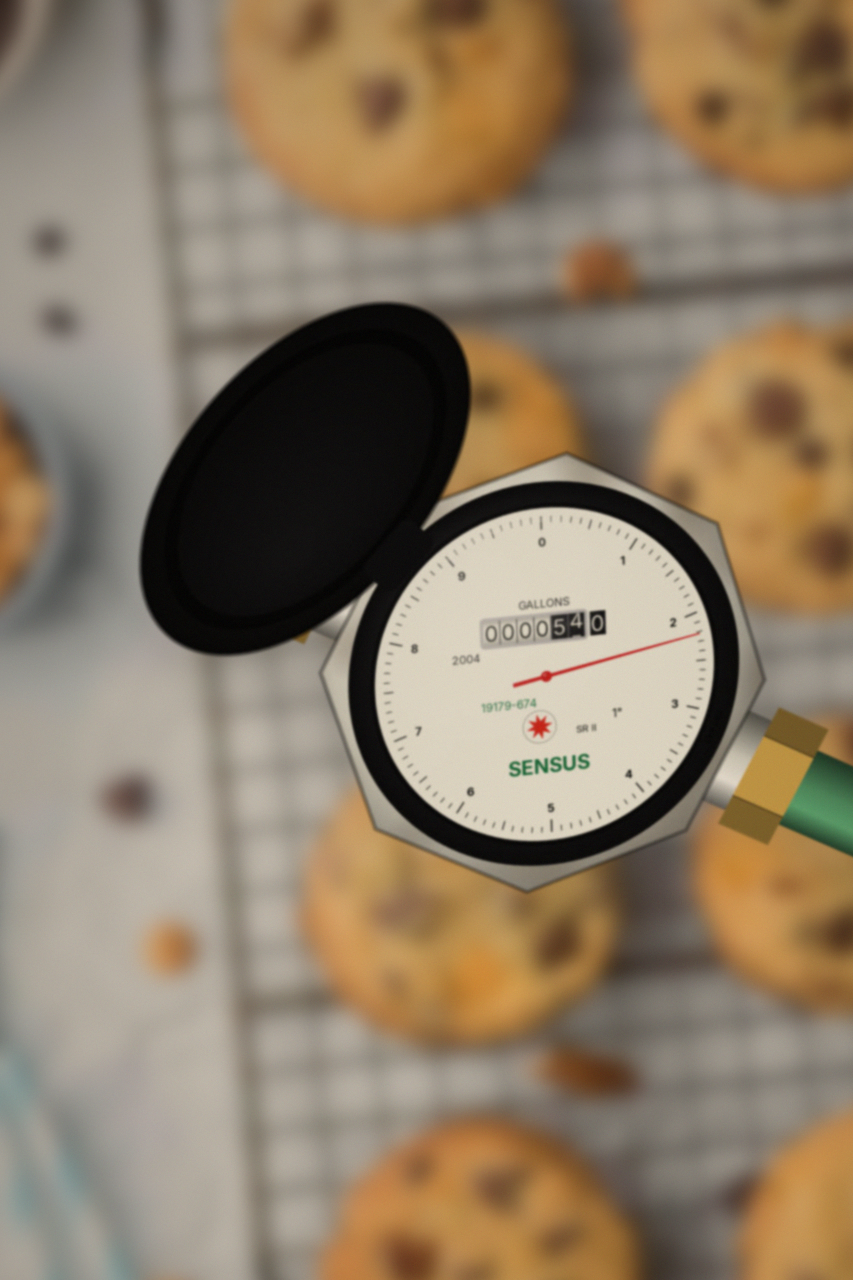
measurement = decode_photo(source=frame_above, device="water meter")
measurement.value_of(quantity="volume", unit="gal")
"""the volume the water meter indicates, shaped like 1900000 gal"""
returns 542.2 gal
